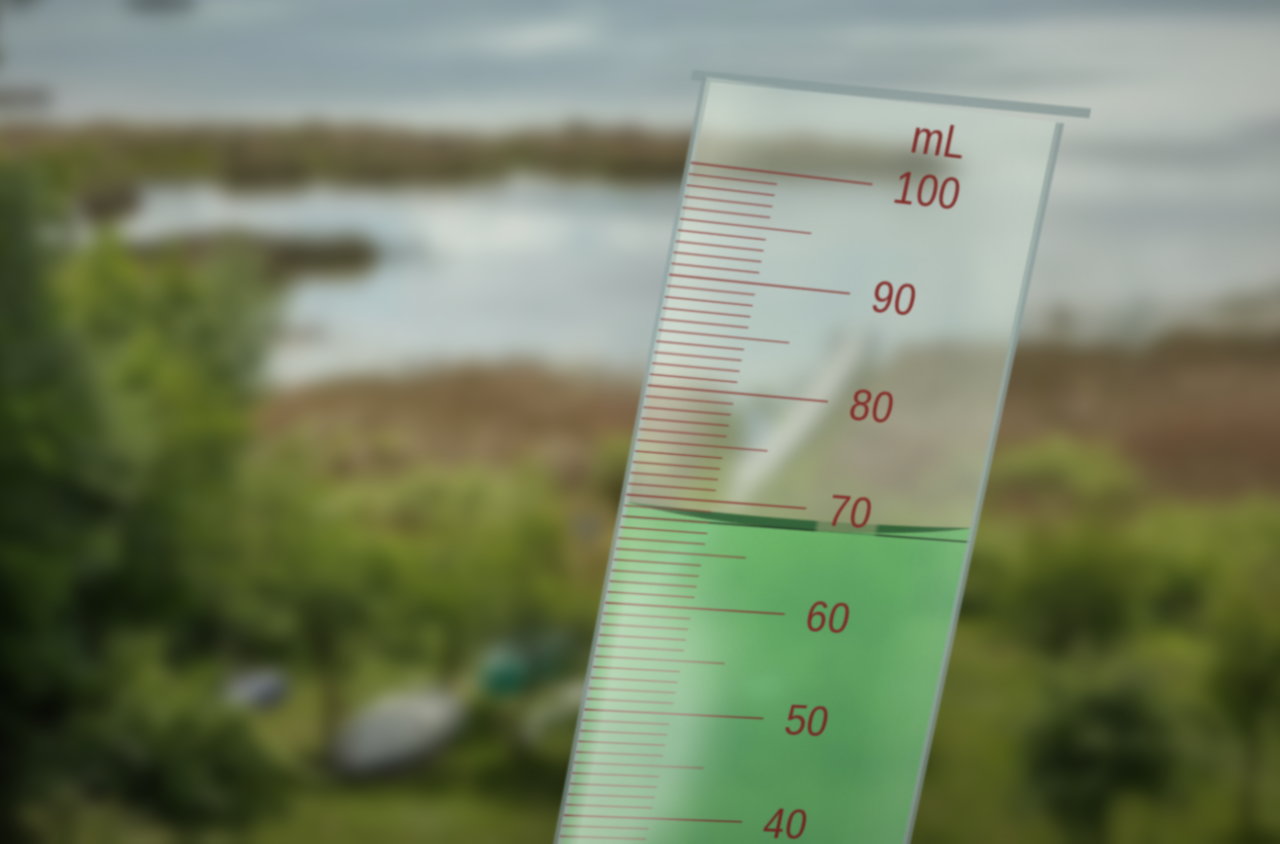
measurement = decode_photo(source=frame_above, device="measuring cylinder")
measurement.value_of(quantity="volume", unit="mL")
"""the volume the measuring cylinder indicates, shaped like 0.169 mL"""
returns 68 mL
